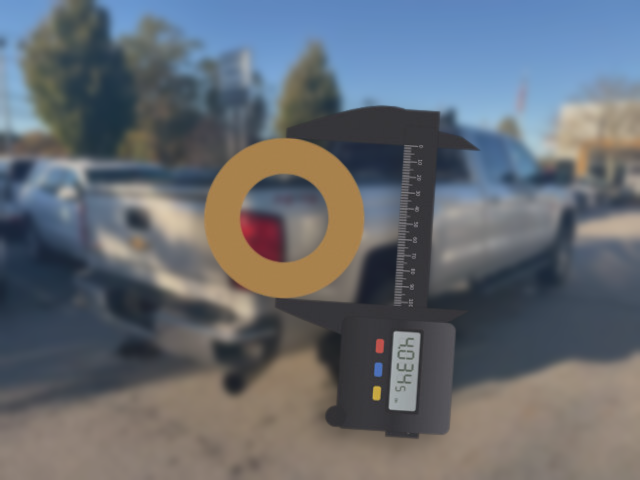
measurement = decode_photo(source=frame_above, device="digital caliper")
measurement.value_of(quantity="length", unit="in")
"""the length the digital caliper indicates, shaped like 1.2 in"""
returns 4.0345 in
